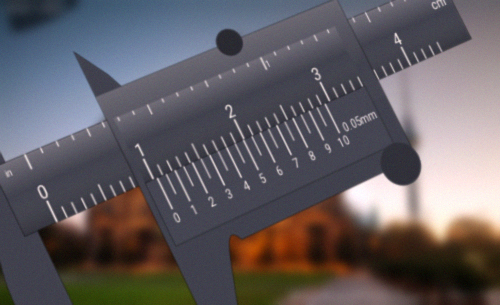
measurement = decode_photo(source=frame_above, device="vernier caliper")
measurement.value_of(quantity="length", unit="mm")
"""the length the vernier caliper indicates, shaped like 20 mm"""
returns 10.4 mm
